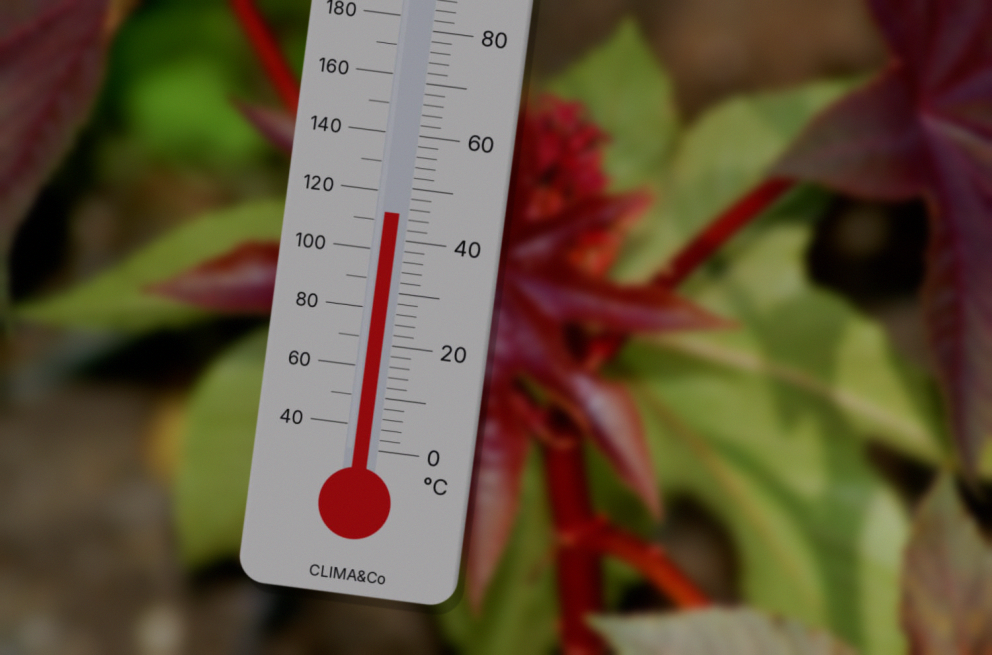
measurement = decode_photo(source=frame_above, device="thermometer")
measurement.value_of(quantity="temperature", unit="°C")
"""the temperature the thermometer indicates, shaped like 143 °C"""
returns 45 °C
